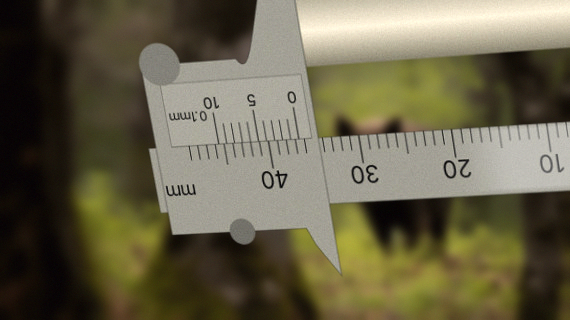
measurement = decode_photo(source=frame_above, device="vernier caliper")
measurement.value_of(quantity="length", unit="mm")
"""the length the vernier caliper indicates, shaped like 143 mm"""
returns 36.6 mm
